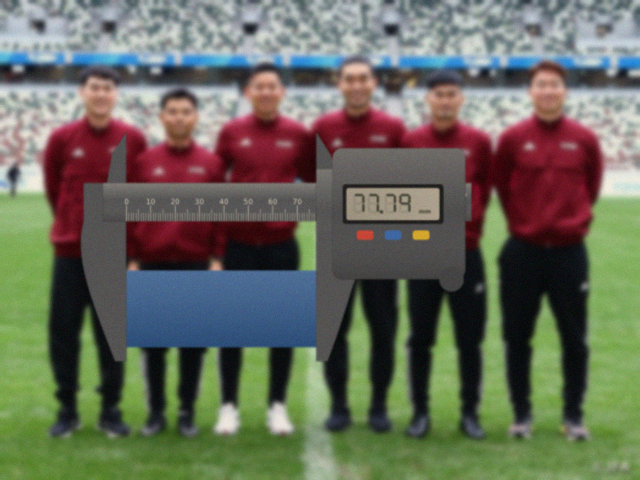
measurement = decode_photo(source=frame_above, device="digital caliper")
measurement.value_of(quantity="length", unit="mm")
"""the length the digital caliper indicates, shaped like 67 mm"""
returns 77.79 mm
